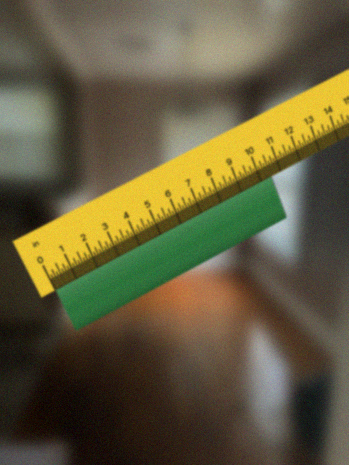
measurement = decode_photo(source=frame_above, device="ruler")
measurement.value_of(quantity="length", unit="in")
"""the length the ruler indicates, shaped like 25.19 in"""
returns 10.5 in
